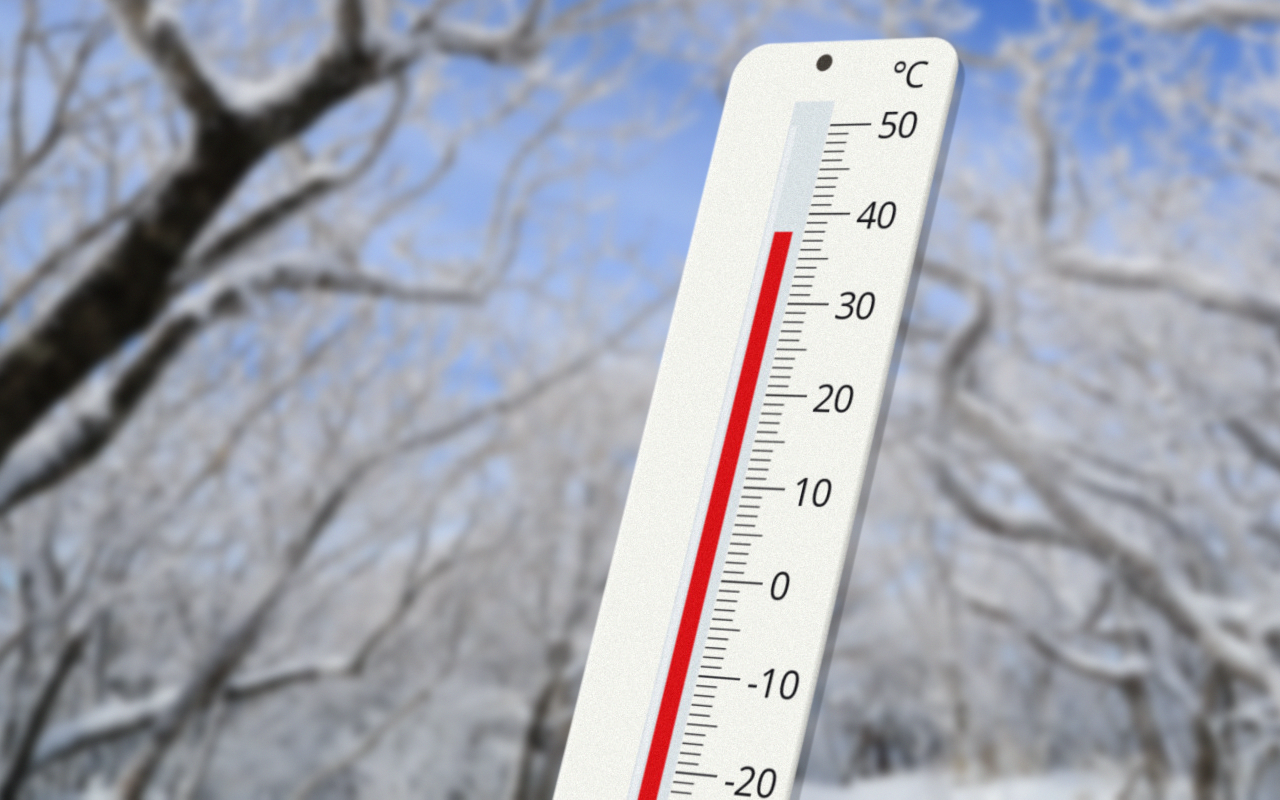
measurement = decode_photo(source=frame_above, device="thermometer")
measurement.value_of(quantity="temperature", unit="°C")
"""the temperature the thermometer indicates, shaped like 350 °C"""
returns 38 °C
